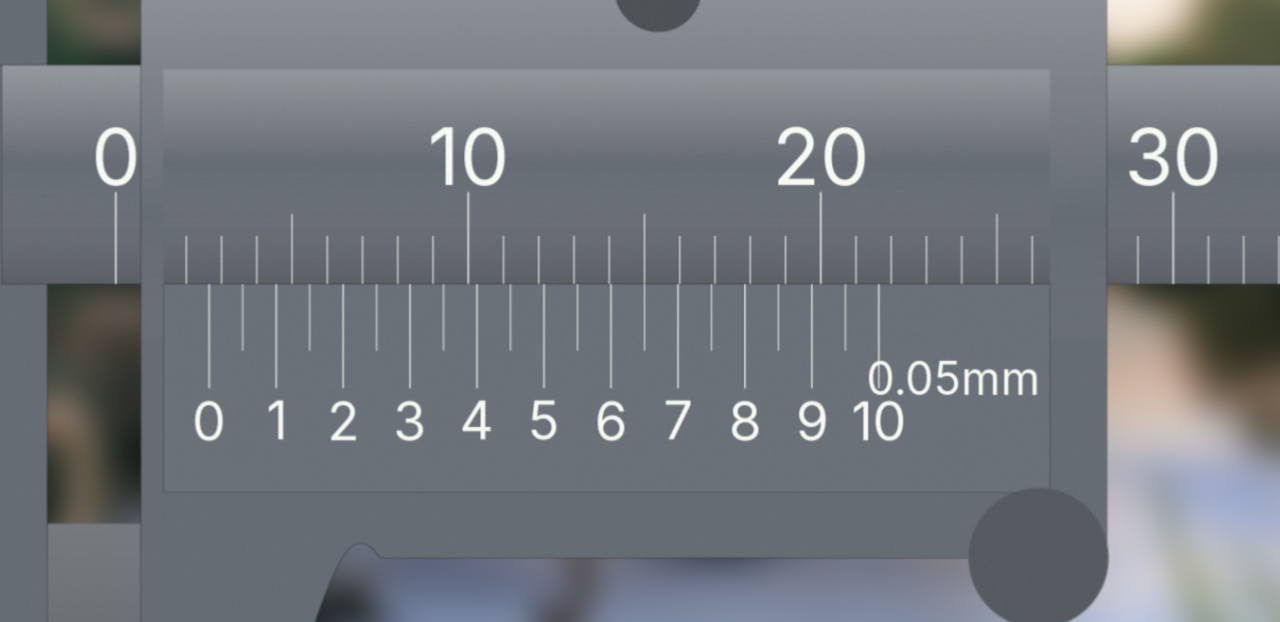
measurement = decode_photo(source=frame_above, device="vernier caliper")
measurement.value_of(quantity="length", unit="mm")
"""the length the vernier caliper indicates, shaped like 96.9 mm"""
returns 2.65 mm
